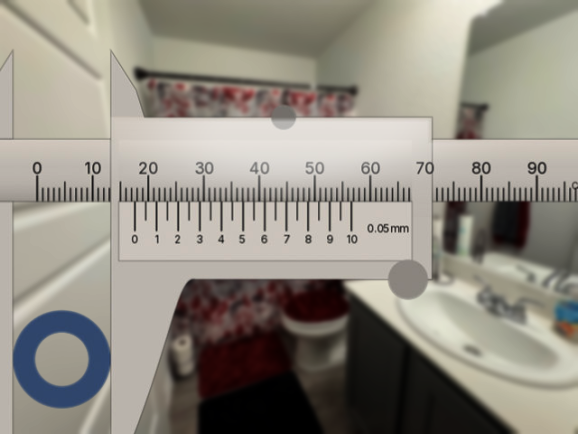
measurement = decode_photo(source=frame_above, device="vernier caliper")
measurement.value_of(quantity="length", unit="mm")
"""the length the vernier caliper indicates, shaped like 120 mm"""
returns 17.6 mm
